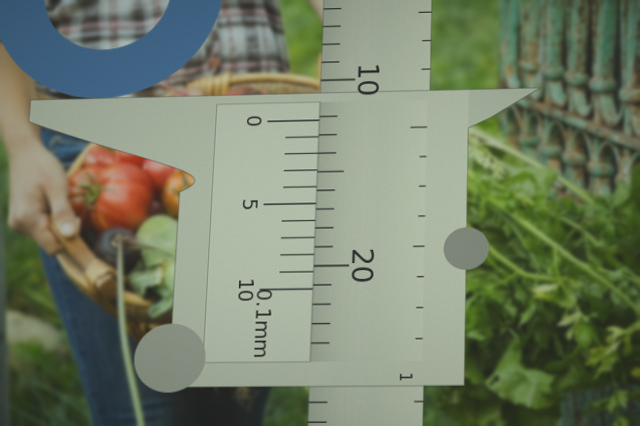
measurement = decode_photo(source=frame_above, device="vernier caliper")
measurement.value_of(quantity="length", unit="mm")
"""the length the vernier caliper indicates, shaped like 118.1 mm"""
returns 12.2 mm
